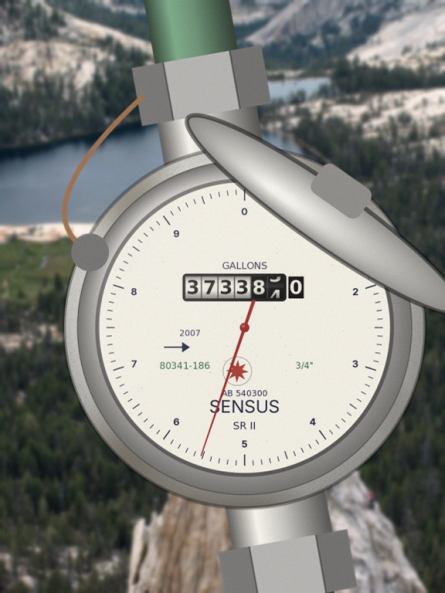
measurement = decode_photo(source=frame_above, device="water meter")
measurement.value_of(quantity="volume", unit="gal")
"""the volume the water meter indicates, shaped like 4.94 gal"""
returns 3733835.5 gal
